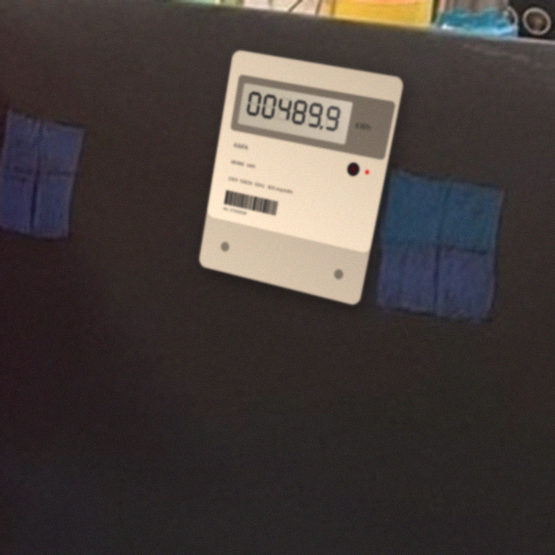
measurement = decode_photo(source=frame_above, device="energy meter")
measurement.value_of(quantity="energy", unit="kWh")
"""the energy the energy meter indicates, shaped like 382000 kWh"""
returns 489.9 kWh
